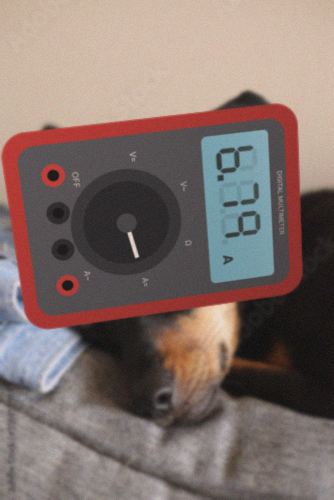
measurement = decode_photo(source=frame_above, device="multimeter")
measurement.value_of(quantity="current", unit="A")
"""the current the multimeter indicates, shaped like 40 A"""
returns 6.79 A
